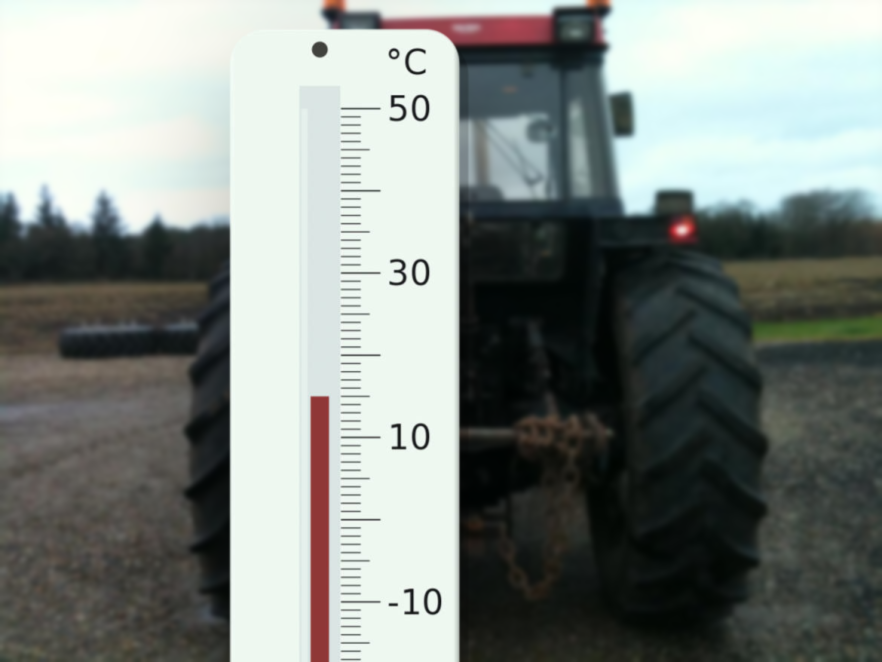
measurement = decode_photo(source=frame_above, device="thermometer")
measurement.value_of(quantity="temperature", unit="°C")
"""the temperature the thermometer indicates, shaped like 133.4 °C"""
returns 15 °C
